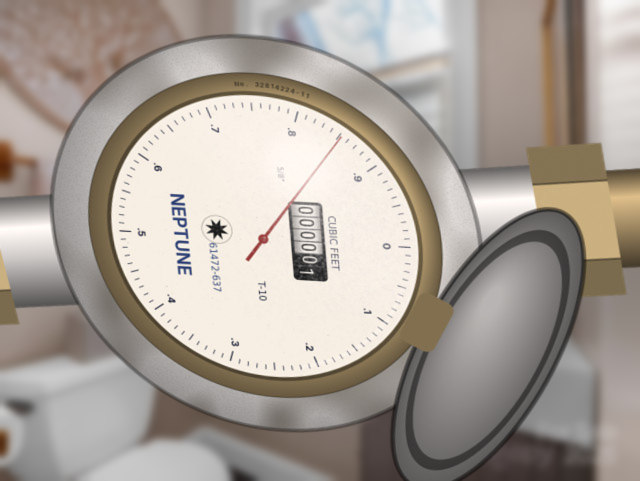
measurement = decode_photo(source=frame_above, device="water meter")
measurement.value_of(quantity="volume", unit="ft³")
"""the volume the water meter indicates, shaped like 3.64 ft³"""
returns 0.85 ft³
